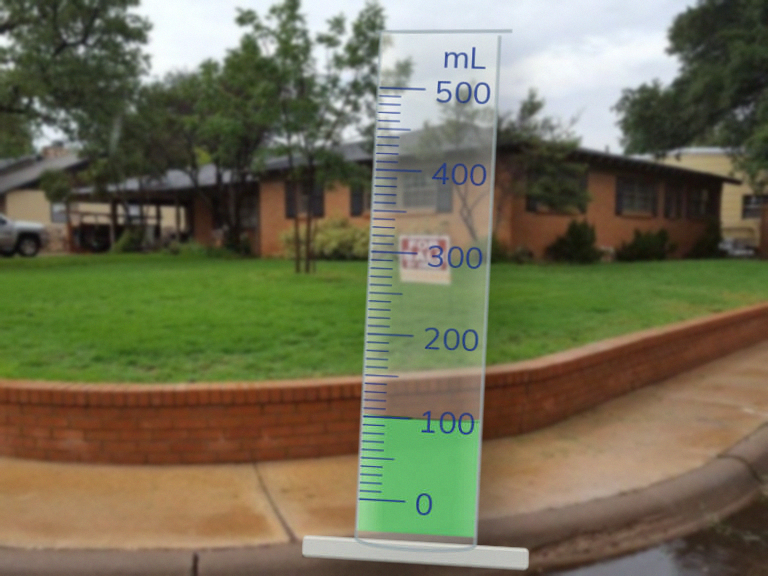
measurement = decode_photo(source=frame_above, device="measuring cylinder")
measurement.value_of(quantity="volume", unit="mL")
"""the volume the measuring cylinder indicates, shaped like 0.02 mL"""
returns 100 mL
